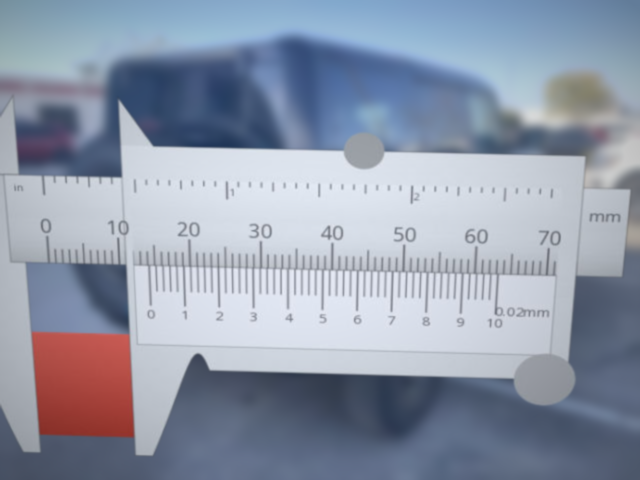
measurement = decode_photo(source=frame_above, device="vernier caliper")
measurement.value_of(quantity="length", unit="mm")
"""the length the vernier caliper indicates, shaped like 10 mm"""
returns 14.2 mm
